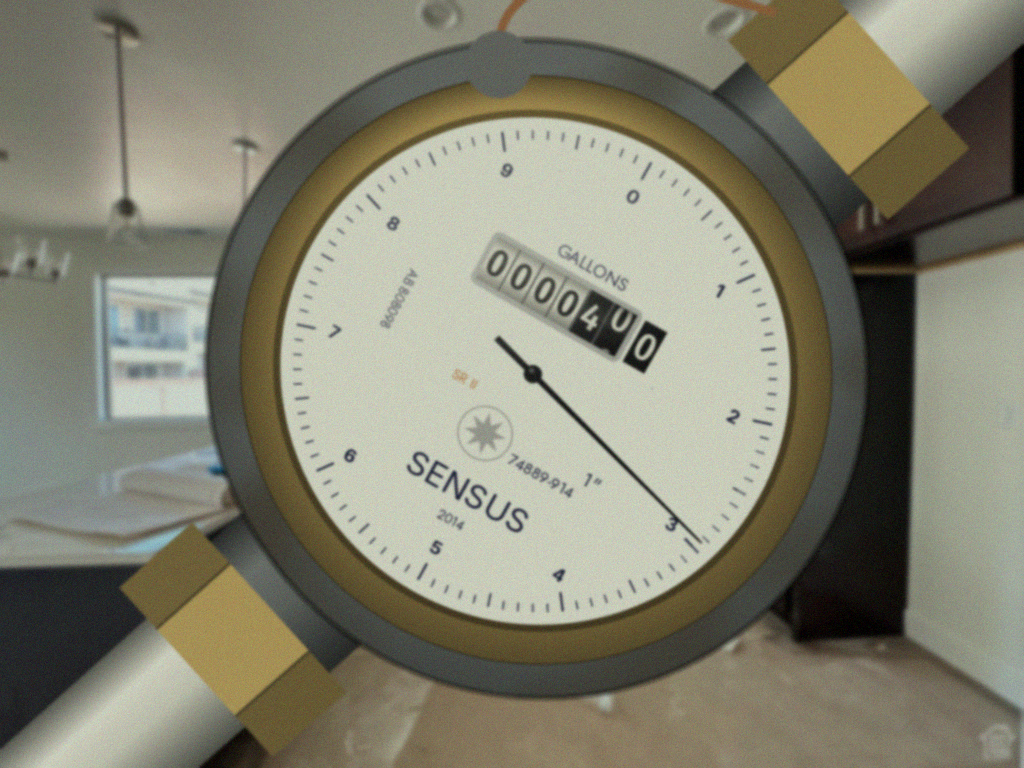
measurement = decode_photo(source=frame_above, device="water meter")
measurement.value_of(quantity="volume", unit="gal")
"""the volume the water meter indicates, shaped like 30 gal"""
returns 402.9 gal
